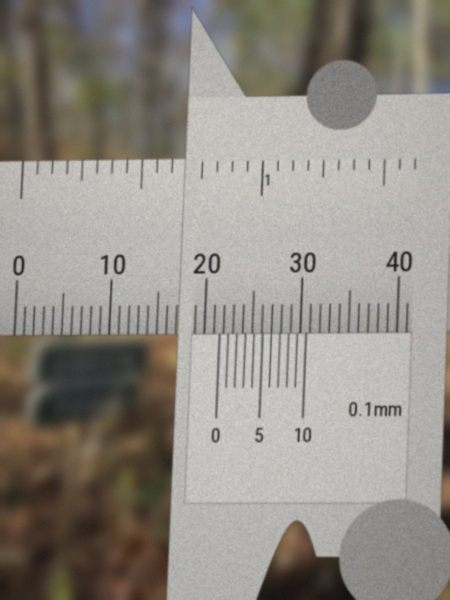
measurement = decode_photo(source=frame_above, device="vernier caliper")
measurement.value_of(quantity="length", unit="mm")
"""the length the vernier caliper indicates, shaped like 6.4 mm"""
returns 21.6 mm
